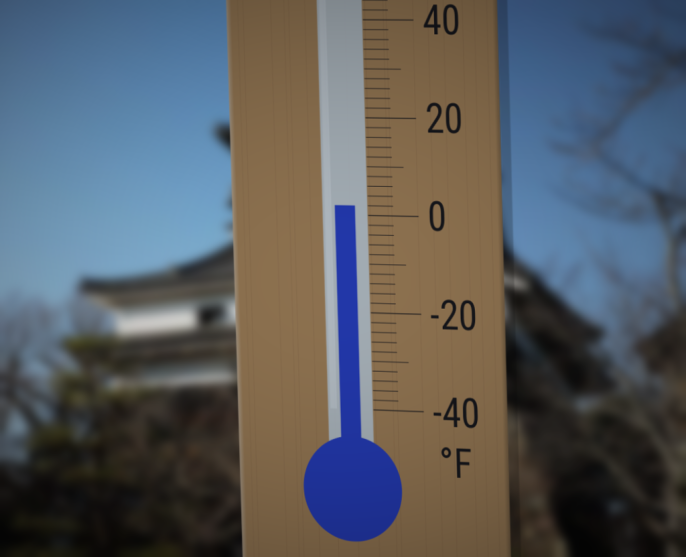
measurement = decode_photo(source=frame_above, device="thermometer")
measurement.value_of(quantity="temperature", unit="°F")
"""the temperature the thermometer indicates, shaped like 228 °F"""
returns 2 °F
